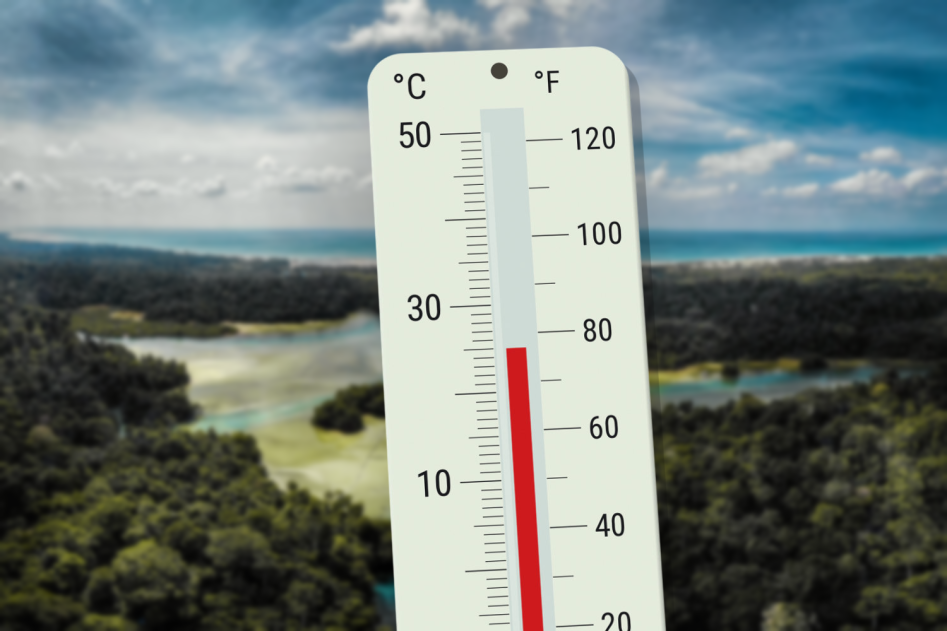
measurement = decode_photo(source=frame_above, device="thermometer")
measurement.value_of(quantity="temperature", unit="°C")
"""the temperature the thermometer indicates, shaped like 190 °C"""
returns 25 °C
